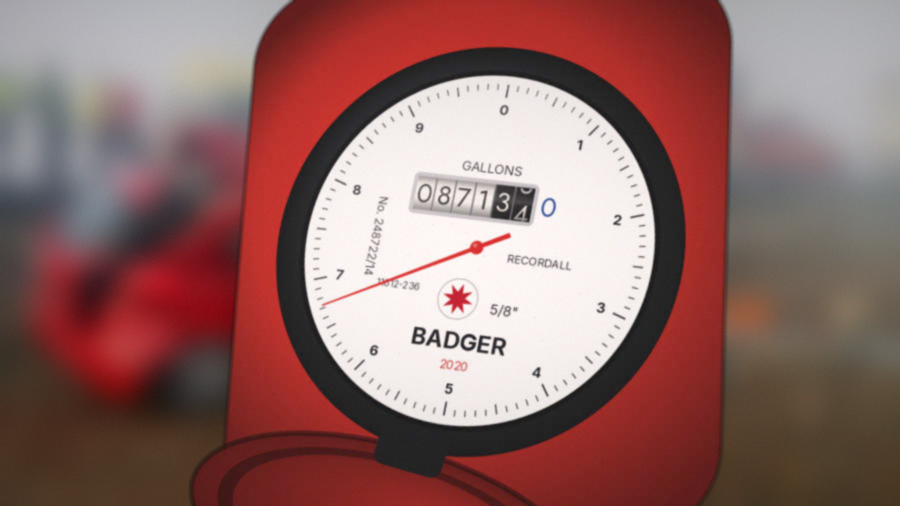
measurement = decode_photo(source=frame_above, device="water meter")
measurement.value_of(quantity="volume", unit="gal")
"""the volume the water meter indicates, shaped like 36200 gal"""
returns 871336.7 gal
